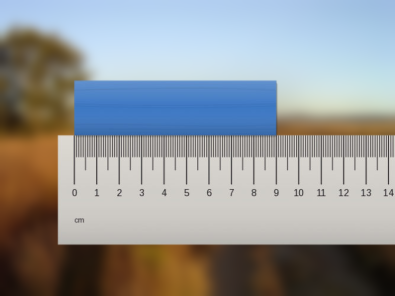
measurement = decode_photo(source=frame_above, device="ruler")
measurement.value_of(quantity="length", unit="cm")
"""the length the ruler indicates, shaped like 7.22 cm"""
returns 9 cm
